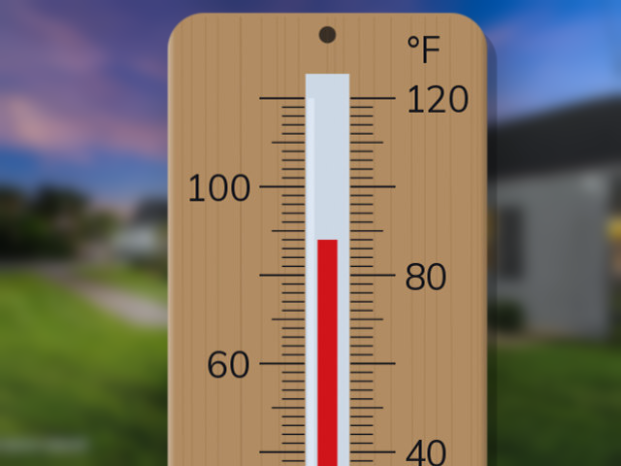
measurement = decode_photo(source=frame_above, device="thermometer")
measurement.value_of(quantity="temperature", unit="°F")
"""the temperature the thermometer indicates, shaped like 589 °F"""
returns 88 °F
